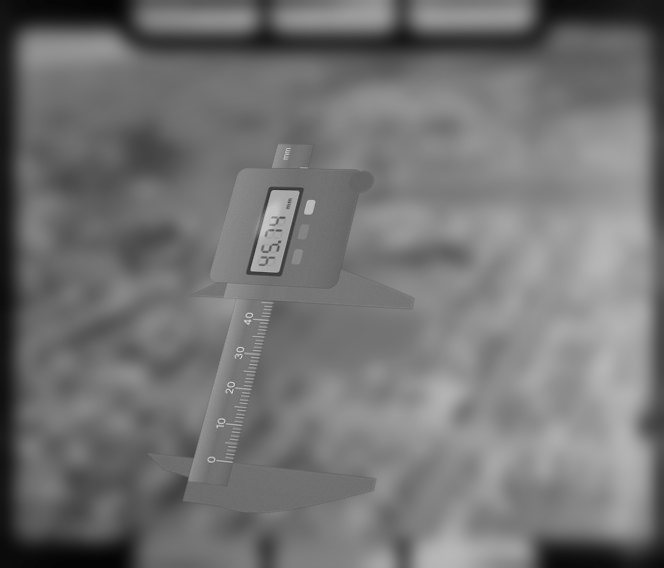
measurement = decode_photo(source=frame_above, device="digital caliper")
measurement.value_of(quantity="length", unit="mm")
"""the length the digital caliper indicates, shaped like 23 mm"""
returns 45.74 mm
